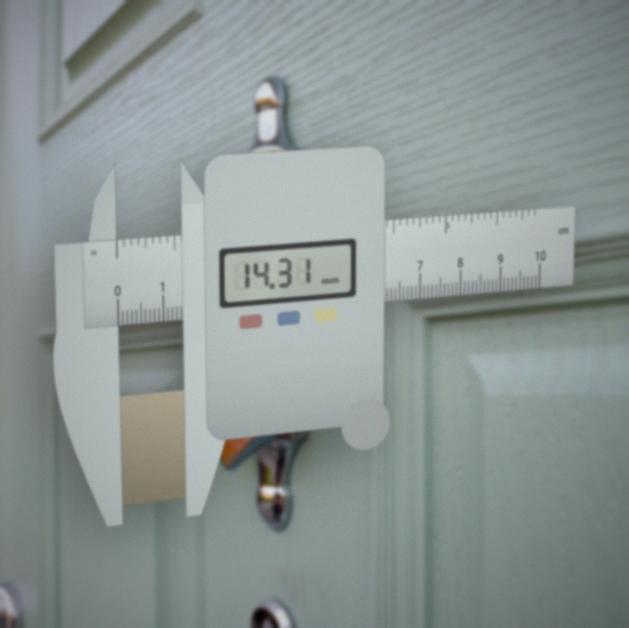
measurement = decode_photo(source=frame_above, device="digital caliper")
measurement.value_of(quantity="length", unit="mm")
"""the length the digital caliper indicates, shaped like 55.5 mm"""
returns 14.31 mm
